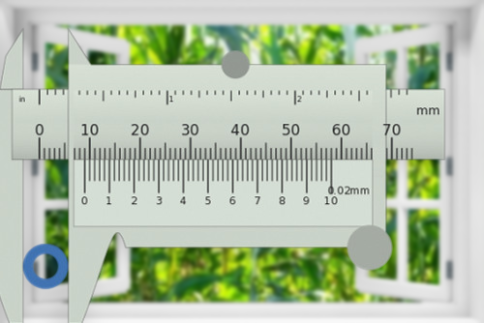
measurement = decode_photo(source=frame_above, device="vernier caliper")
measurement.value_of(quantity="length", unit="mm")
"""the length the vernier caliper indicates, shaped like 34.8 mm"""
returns 9.0 mm
